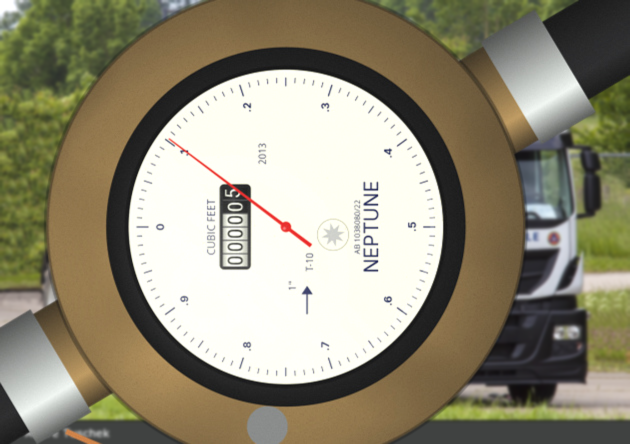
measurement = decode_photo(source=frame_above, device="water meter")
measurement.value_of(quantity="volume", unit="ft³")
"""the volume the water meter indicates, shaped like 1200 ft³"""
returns 5.10 ft³
